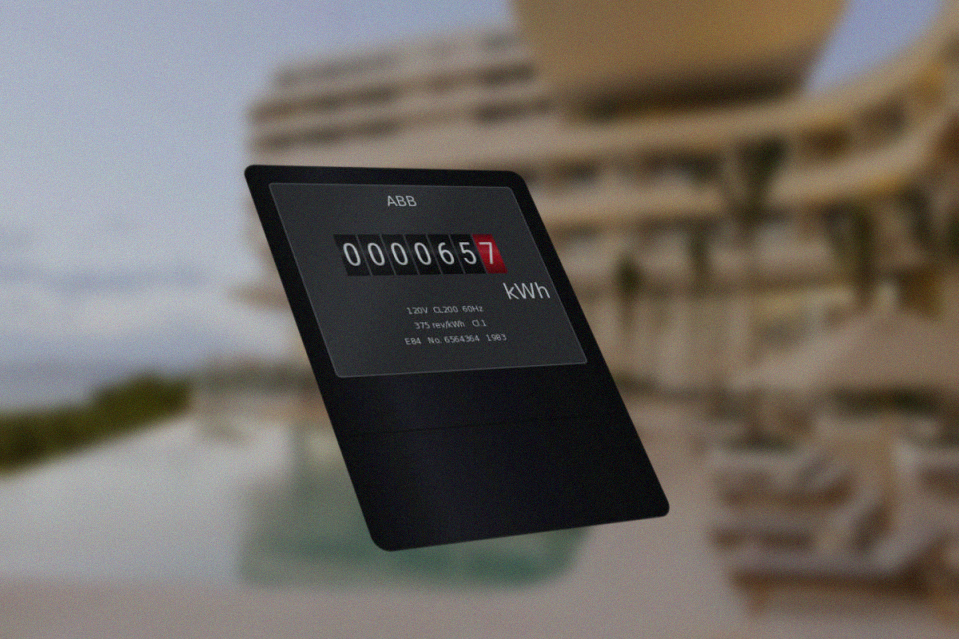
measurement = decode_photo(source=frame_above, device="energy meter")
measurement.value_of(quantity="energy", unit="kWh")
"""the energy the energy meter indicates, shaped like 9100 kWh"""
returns 65.7 kWh
